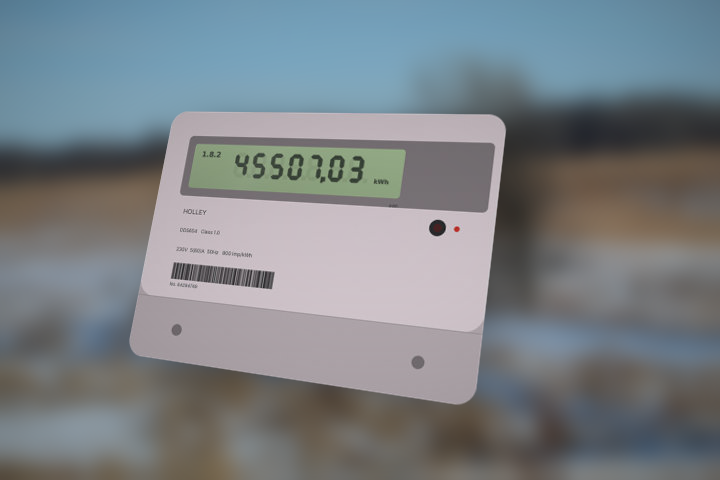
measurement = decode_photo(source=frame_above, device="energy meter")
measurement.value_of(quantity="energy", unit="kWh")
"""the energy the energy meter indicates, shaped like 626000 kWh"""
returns 45507.03 kWh
